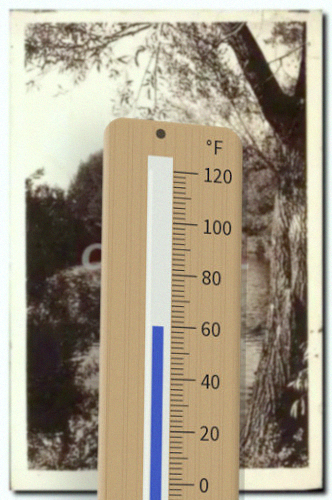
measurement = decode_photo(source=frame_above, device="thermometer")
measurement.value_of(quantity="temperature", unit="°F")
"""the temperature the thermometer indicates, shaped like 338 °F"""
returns 60 °F
